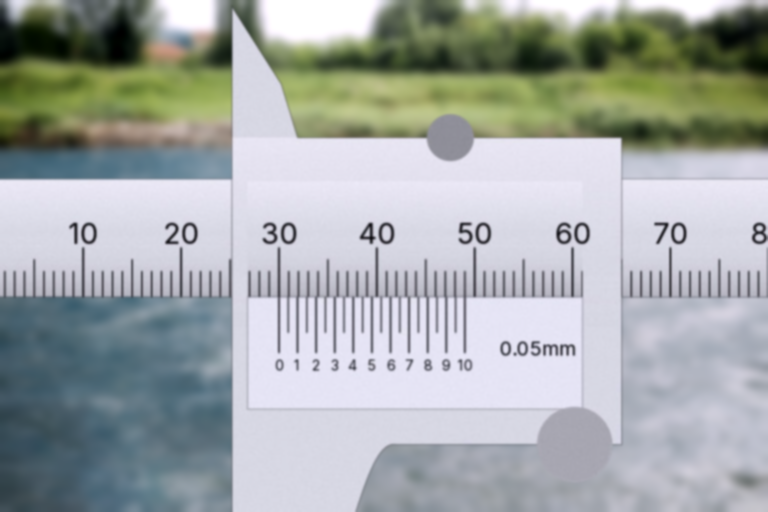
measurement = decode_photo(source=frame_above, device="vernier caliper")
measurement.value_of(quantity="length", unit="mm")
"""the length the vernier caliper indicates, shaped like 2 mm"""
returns 30.0 mm
